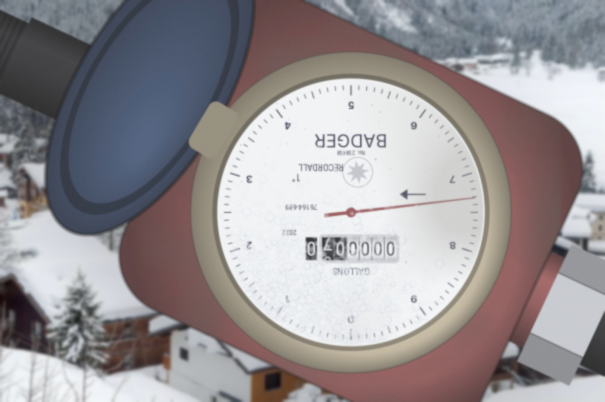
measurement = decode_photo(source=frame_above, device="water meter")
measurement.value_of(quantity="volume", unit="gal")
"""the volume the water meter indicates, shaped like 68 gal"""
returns 67.3 gal
